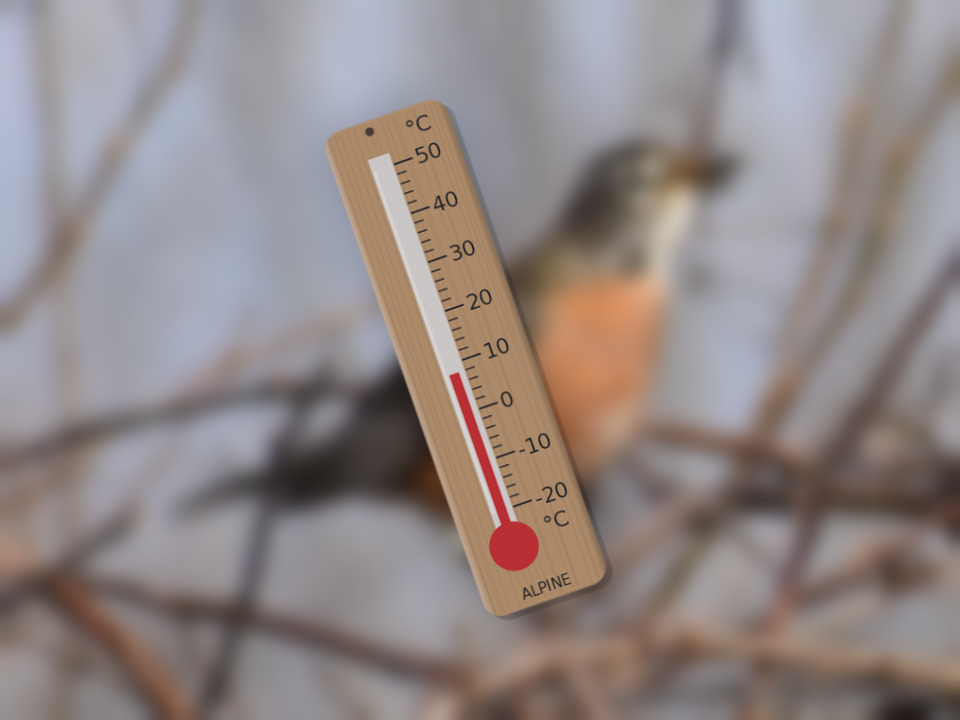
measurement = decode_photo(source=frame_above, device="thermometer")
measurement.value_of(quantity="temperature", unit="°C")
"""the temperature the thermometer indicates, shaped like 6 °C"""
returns 8 °C
